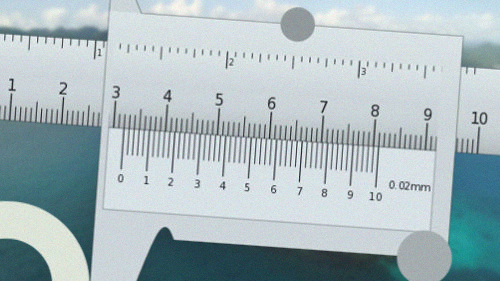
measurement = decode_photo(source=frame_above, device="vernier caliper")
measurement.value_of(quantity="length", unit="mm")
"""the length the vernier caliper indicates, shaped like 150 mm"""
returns 32.0 mm
